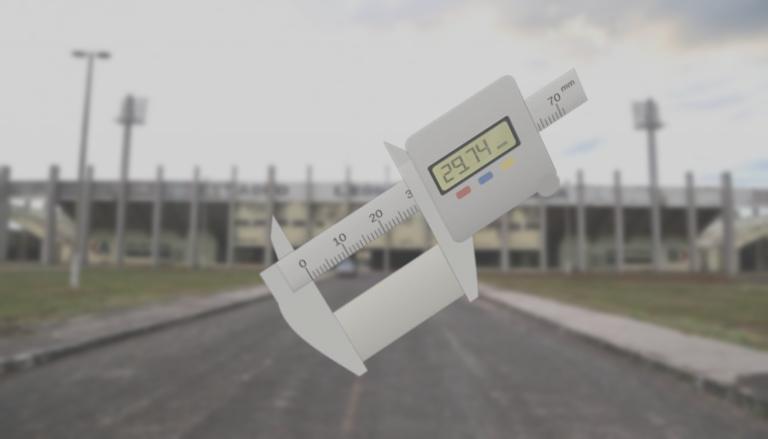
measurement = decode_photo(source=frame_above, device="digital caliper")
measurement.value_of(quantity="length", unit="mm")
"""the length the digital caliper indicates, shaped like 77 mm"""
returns 29.74 mm
